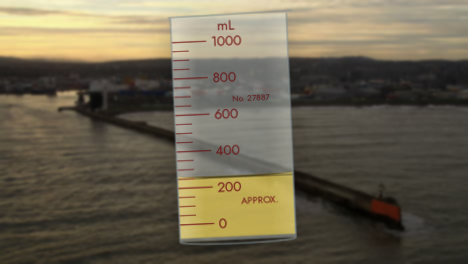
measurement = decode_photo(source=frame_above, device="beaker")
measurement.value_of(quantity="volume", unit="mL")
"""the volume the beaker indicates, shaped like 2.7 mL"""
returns 250 mL
